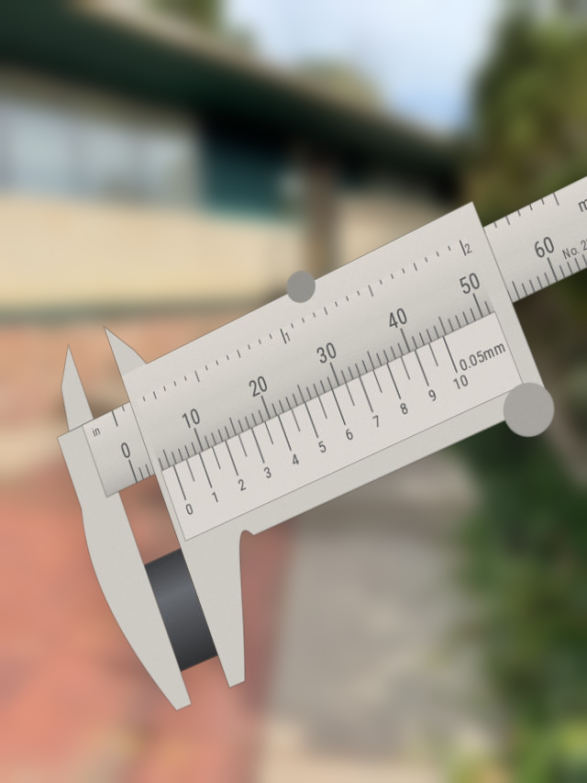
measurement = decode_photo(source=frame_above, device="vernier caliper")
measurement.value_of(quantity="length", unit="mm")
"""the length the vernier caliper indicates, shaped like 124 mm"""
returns 5.6 mm
